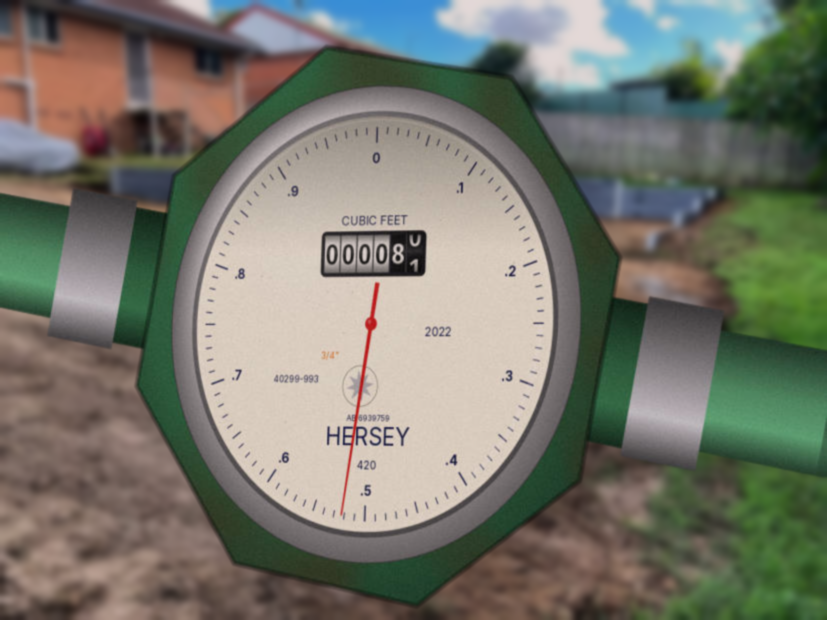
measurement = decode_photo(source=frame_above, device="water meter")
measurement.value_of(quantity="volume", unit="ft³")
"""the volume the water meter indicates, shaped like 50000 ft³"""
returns 80.52 ft³
